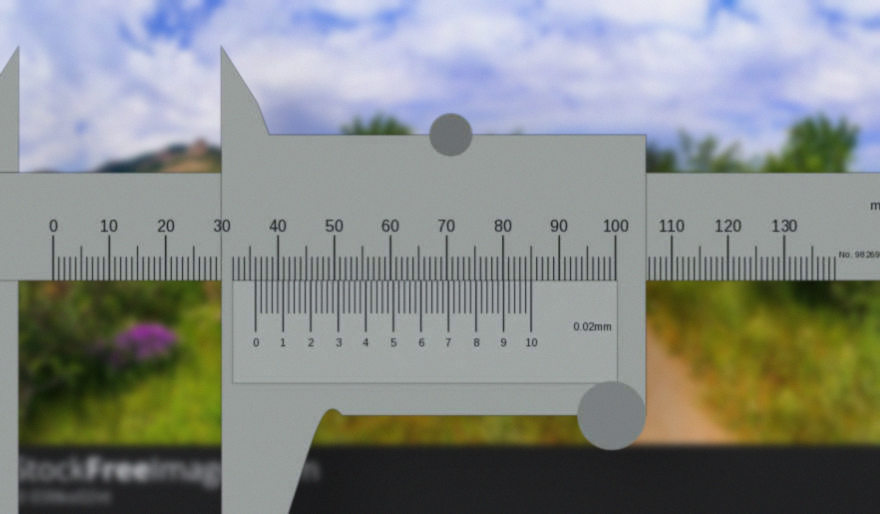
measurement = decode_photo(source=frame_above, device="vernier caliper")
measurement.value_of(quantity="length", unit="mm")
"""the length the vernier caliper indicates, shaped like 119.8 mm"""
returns 36.0 mm
